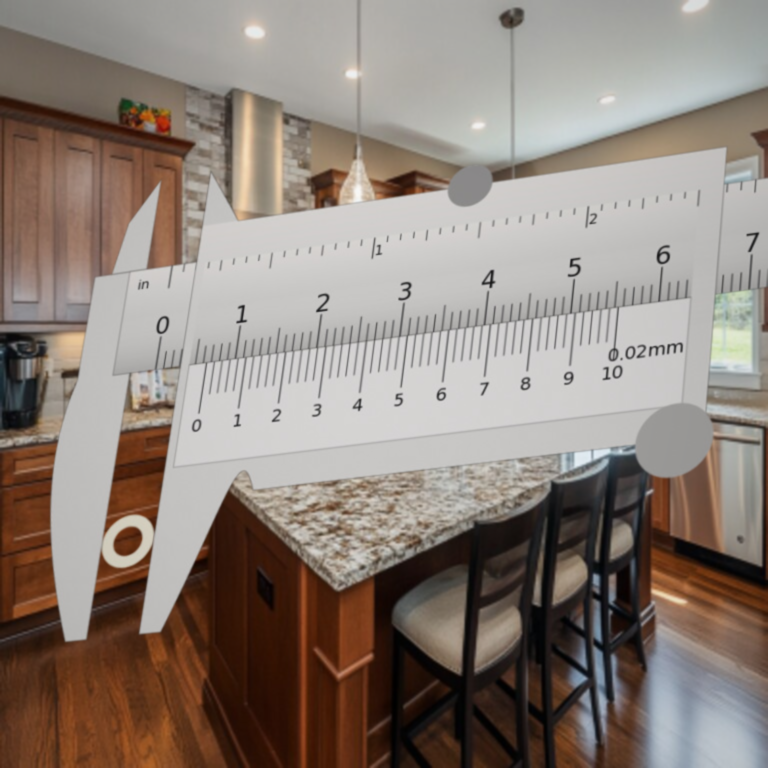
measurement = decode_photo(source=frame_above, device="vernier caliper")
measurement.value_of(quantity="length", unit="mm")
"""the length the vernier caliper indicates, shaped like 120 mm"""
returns 6.4 mm
